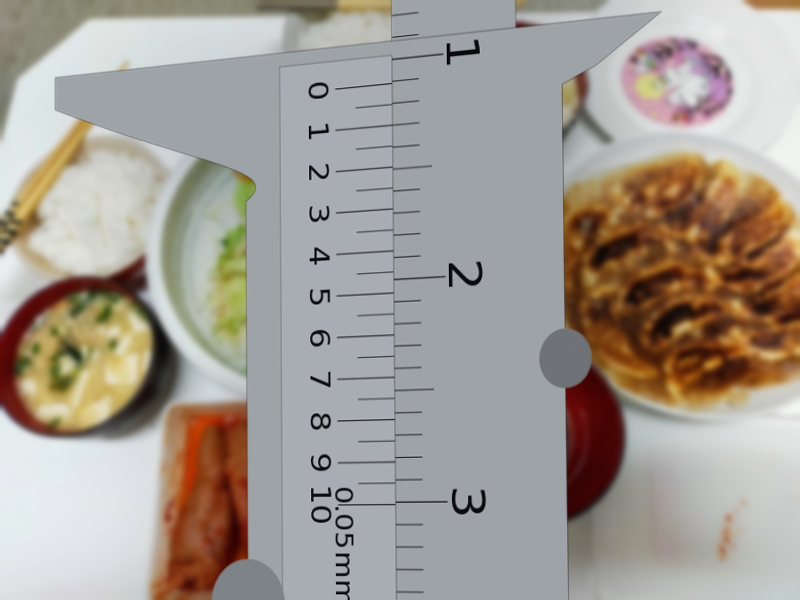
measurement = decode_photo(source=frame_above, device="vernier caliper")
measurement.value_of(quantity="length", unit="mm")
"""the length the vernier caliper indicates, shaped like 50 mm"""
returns 11.1 mm
